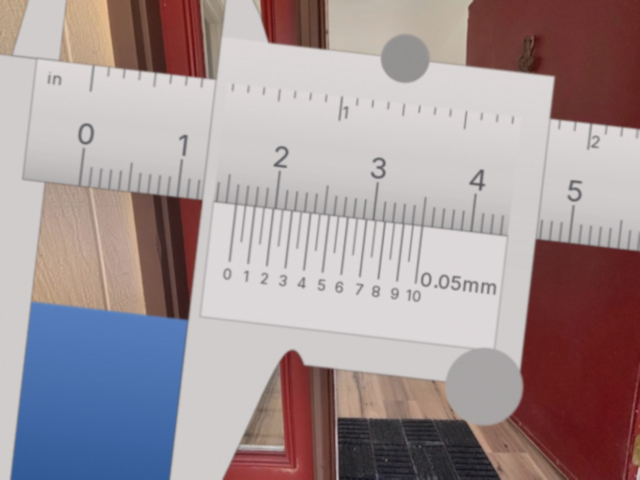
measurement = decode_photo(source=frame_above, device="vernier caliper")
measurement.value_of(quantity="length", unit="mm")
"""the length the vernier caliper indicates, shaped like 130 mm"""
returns 16.0 mm
